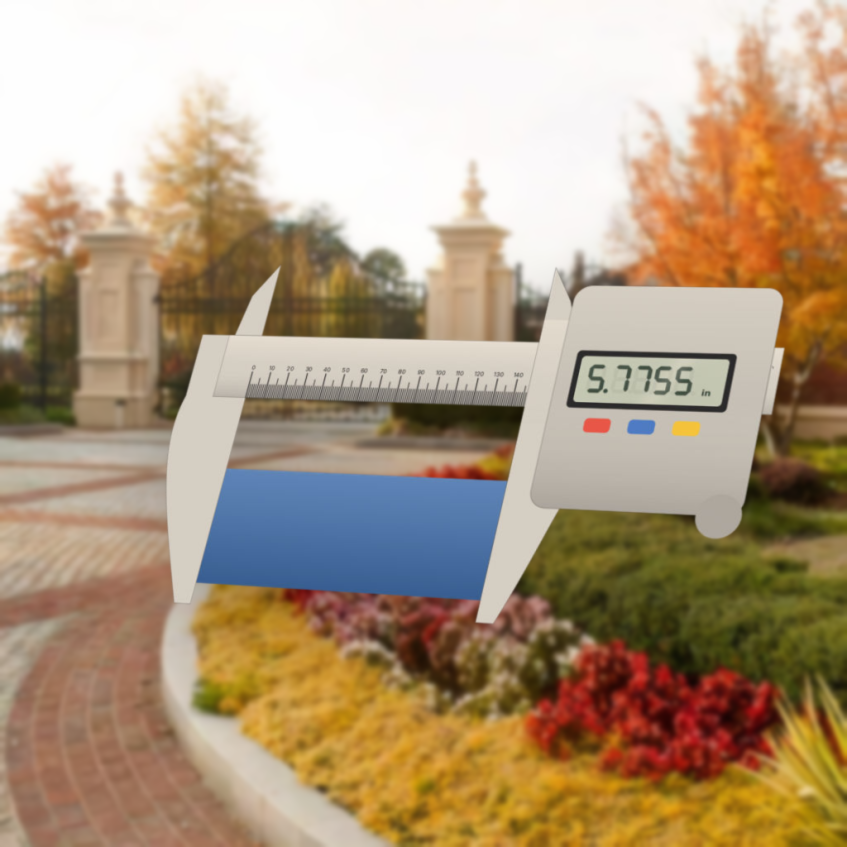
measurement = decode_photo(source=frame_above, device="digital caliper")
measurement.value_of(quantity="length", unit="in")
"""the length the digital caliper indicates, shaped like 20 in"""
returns 5.7755 in
